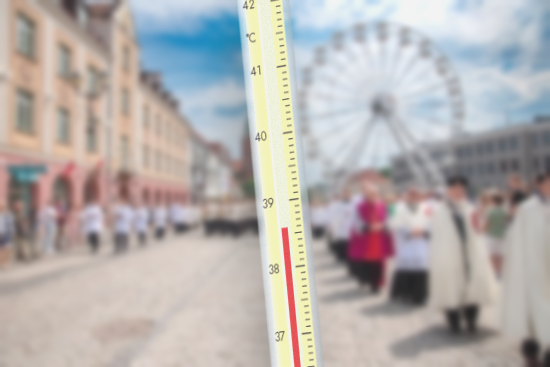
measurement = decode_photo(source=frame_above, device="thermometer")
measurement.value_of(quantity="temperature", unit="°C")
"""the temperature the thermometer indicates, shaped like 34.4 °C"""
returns 38.6 °C
